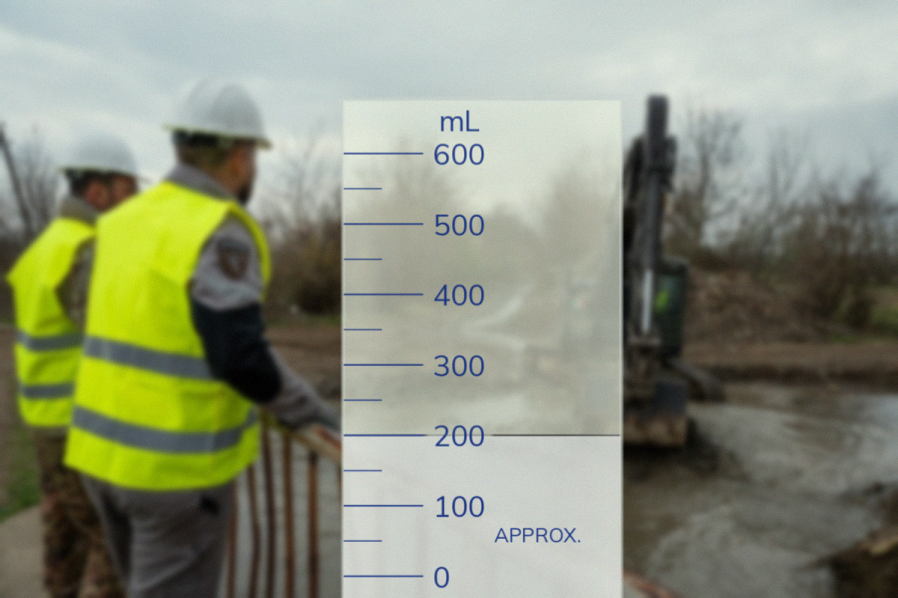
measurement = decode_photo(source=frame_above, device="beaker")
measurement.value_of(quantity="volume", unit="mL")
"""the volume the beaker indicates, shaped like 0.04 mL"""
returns 200 mL
